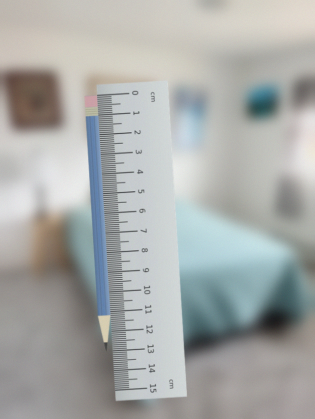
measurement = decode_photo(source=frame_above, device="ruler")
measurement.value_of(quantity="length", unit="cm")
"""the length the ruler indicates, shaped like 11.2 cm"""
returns 13 cm
